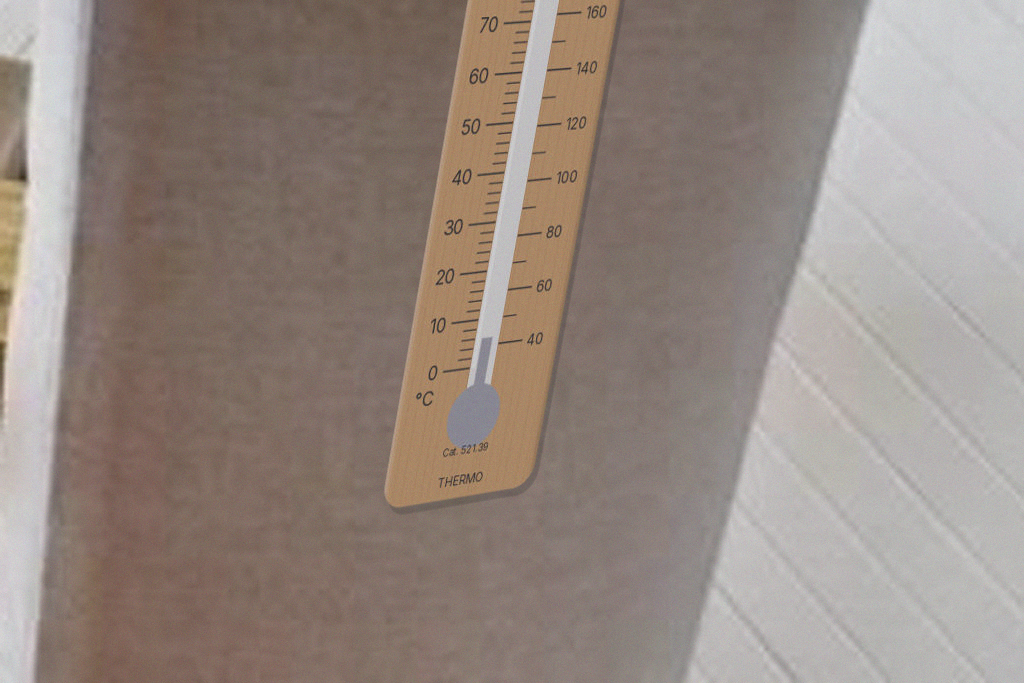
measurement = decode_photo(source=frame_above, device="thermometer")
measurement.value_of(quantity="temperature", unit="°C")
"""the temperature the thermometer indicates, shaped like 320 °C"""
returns 6 °C
